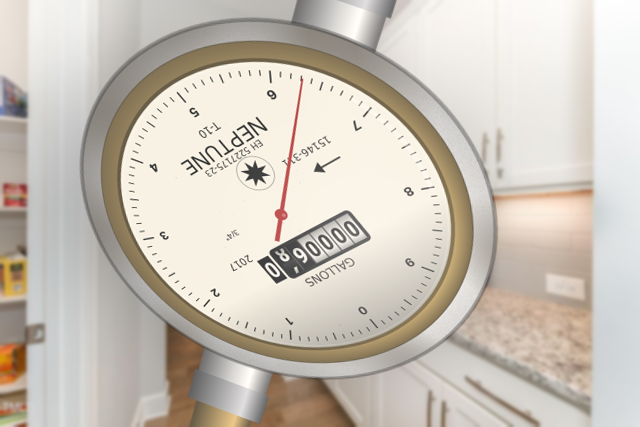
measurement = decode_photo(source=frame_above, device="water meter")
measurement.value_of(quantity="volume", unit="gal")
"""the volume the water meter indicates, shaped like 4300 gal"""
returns 676.3 gal
